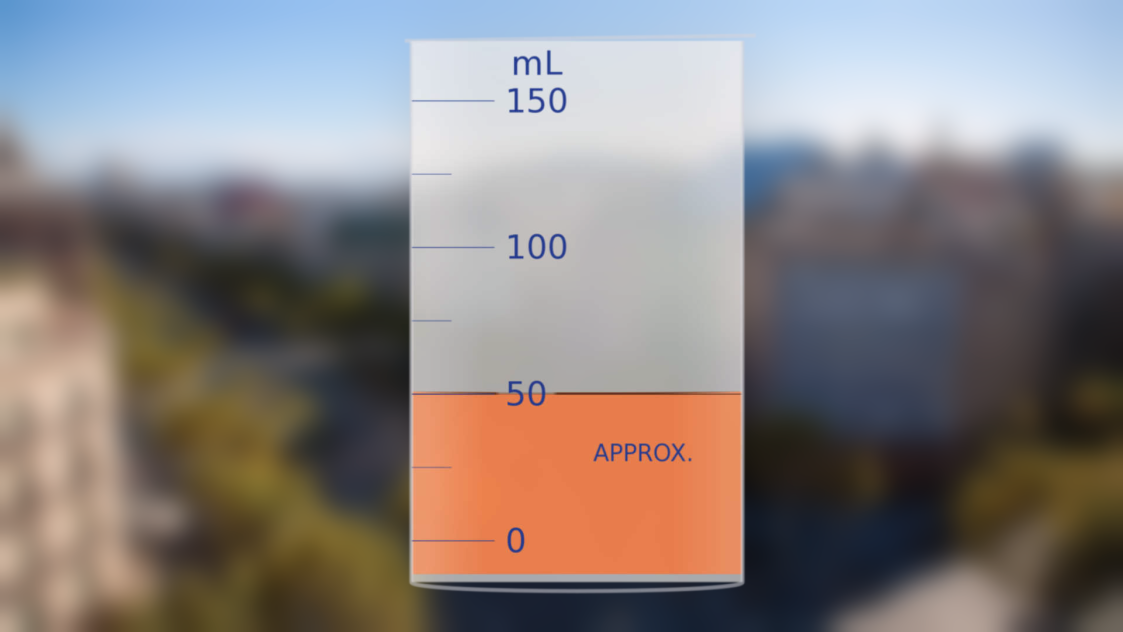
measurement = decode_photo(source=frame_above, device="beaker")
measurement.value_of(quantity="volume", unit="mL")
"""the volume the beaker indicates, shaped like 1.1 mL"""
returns 50 mL
